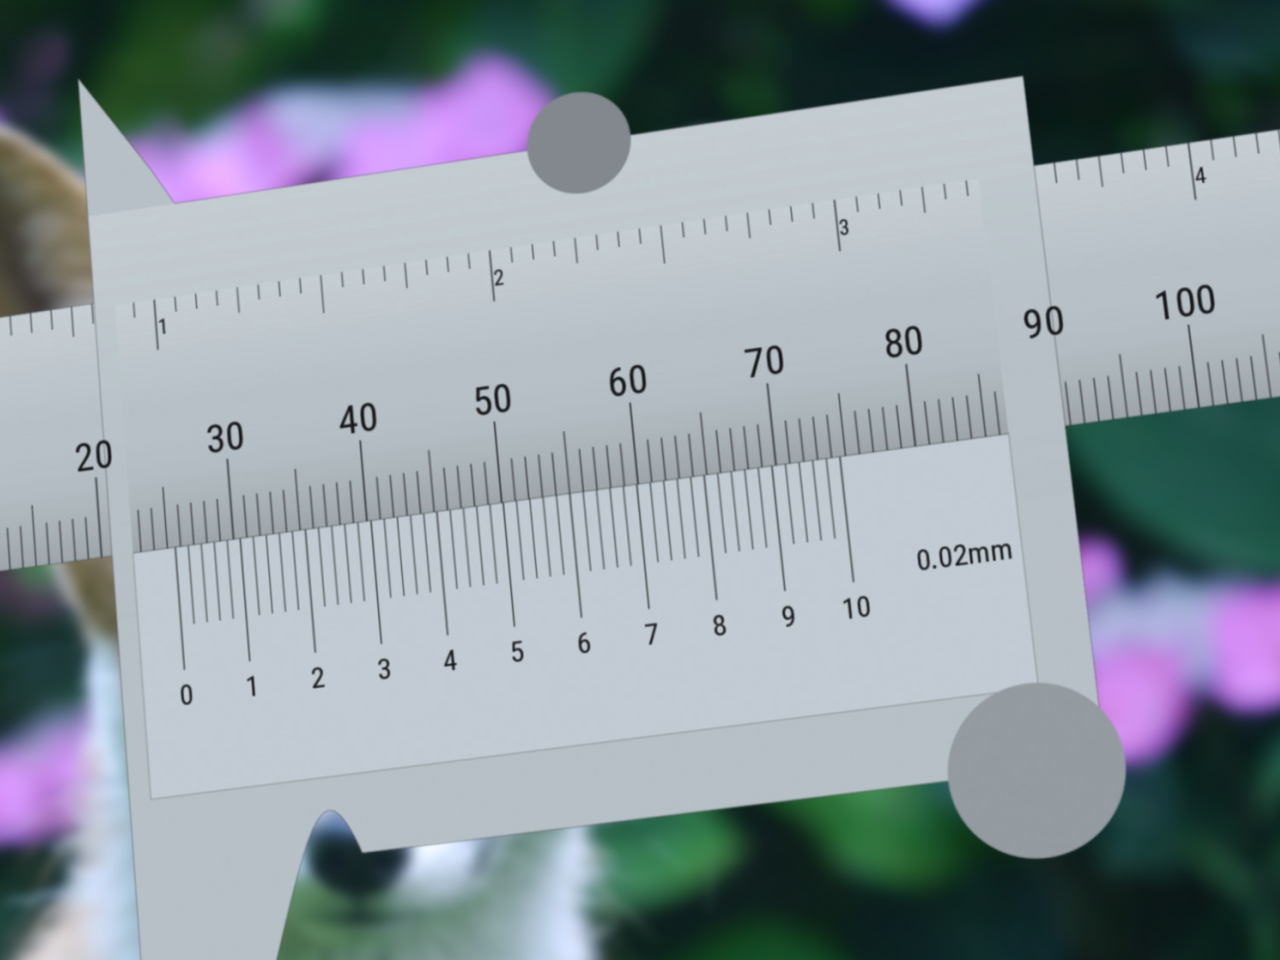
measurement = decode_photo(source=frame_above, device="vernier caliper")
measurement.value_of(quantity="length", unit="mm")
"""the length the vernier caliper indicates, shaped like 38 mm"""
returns 25.6 mm
